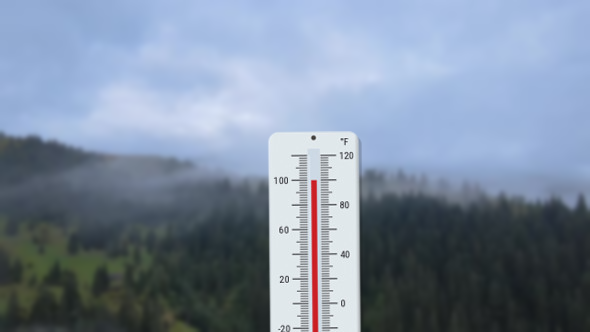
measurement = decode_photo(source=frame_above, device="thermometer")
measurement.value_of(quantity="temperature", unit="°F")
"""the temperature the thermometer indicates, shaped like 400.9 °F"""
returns 100 °F
